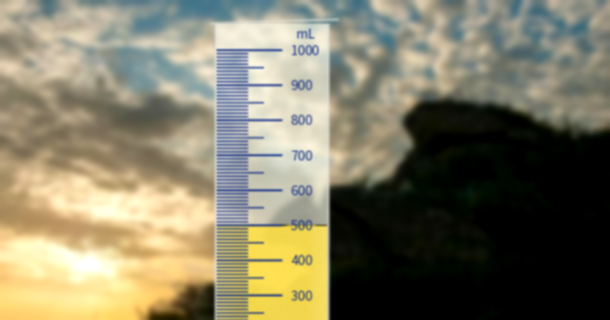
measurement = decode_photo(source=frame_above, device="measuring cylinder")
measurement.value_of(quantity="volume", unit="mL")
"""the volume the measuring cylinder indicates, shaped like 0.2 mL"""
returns 500 mL
